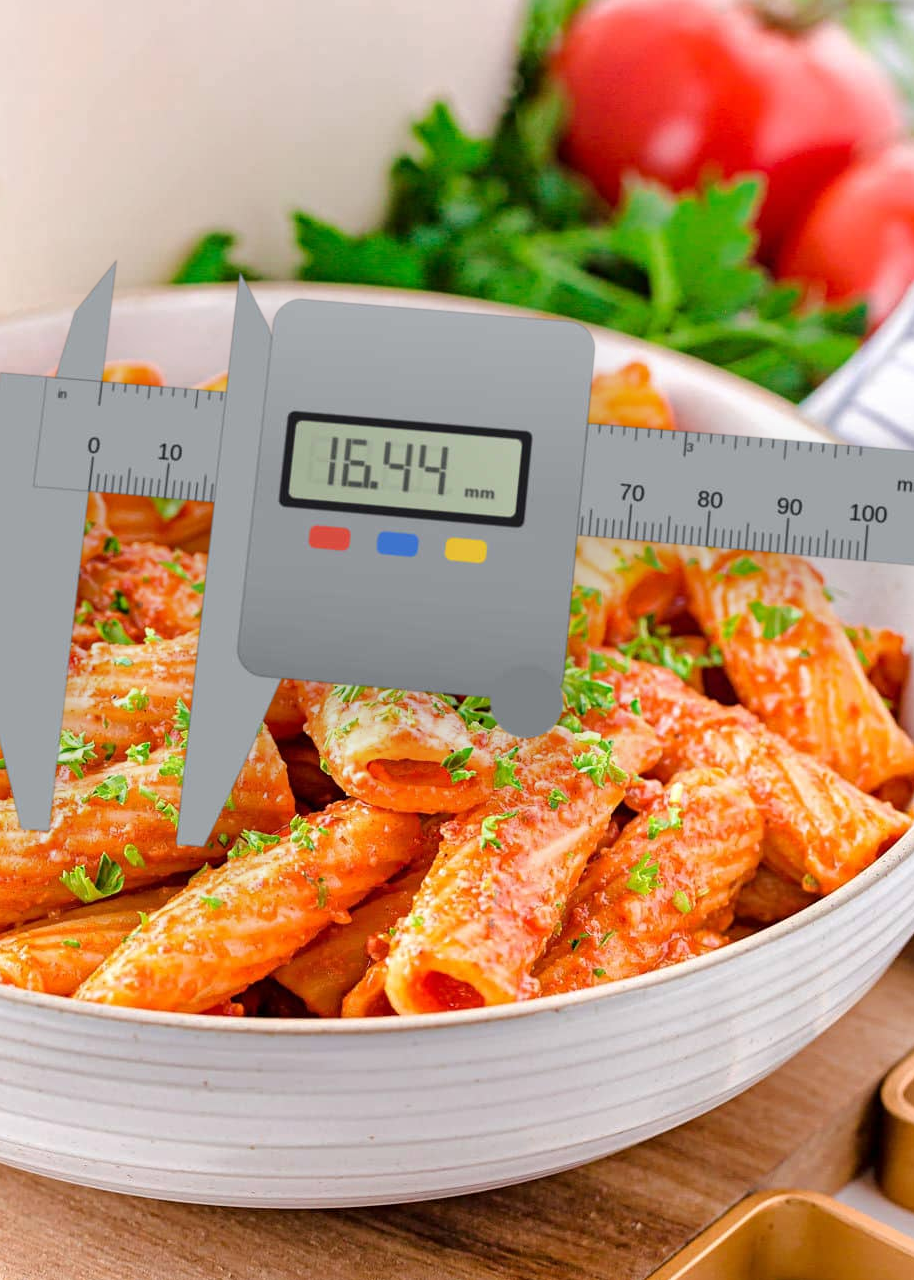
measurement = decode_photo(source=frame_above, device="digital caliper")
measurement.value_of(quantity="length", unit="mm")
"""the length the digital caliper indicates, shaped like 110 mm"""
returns 16.44 mm
